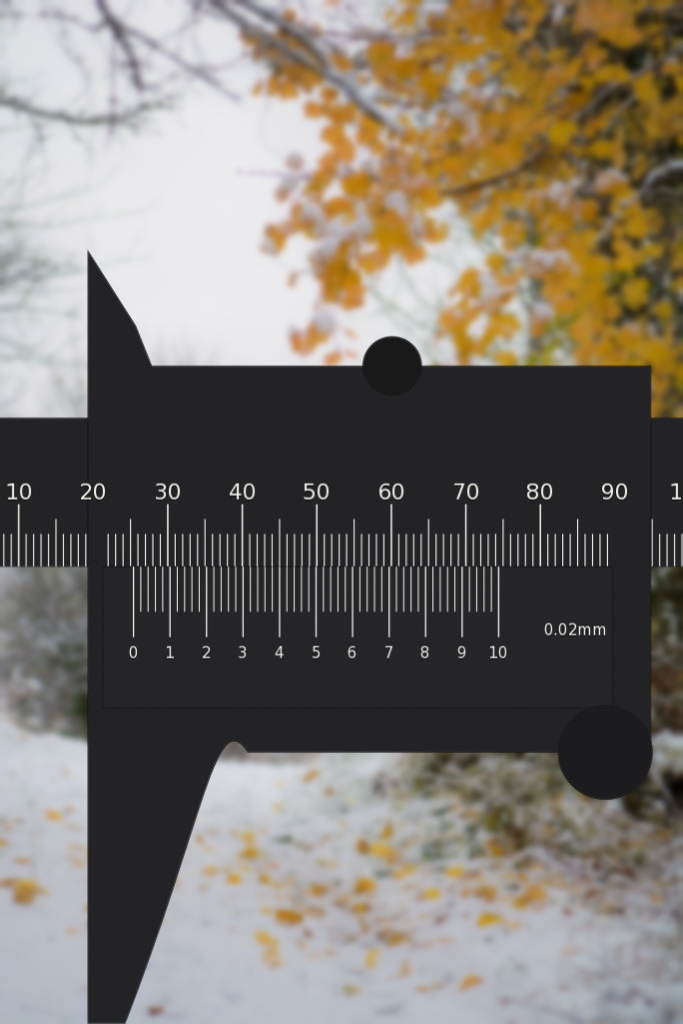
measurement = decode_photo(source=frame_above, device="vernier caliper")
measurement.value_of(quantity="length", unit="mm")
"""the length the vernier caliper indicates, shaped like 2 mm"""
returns 25.4 mm
